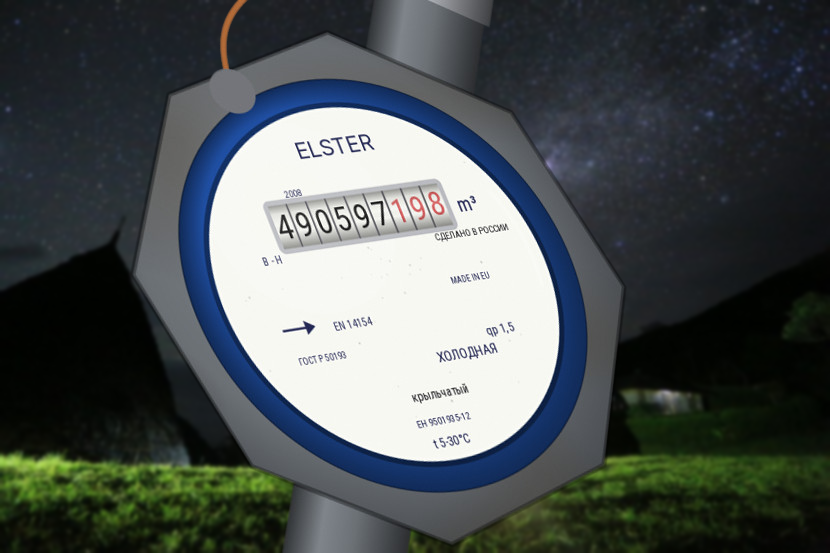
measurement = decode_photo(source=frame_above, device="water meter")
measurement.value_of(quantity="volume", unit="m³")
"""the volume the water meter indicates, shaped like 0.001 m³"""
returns 490597.198 m³
